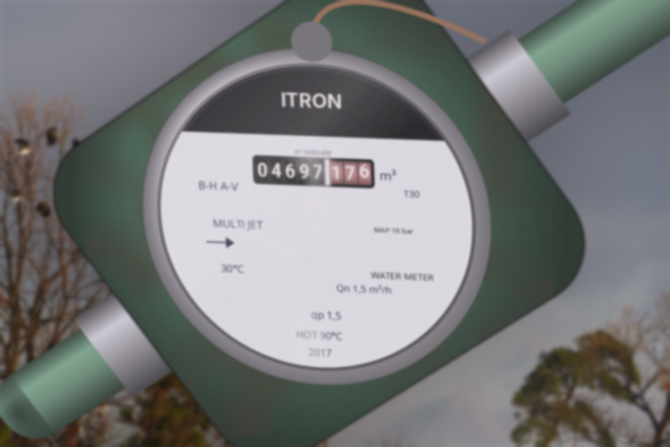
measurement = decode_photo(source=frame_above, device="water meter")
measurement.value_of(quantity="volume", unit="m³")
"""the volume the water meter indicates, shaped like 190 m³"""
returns 4697.176 m³
